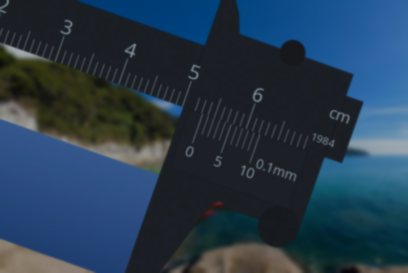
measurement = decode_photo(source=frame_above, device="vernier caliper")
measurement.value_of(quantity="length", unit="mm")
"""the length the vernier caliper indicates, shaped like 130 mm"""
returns 53.2 mm
